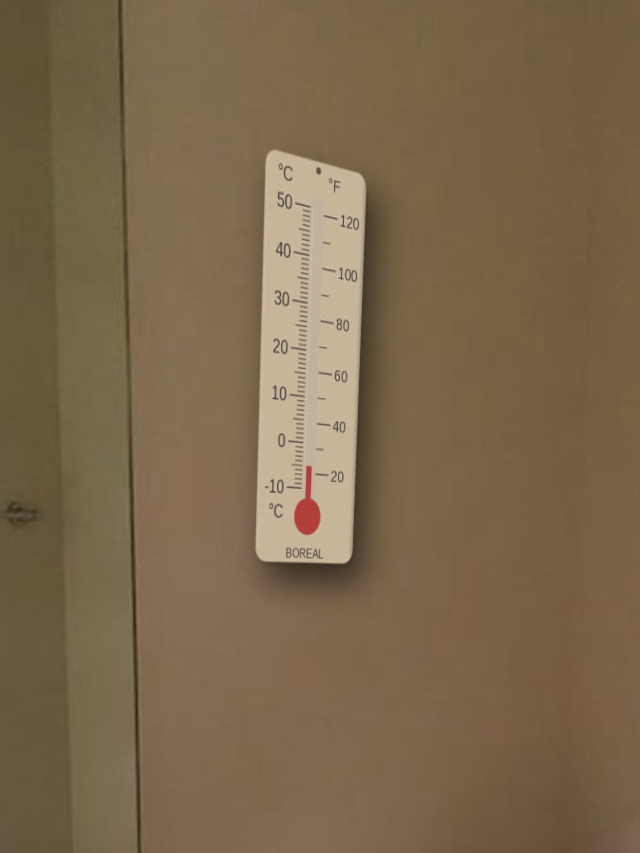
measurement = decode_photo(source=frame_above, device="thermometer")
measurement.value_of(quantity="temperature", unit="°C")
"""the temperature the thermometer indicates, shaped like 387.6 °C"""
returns -5 °C
